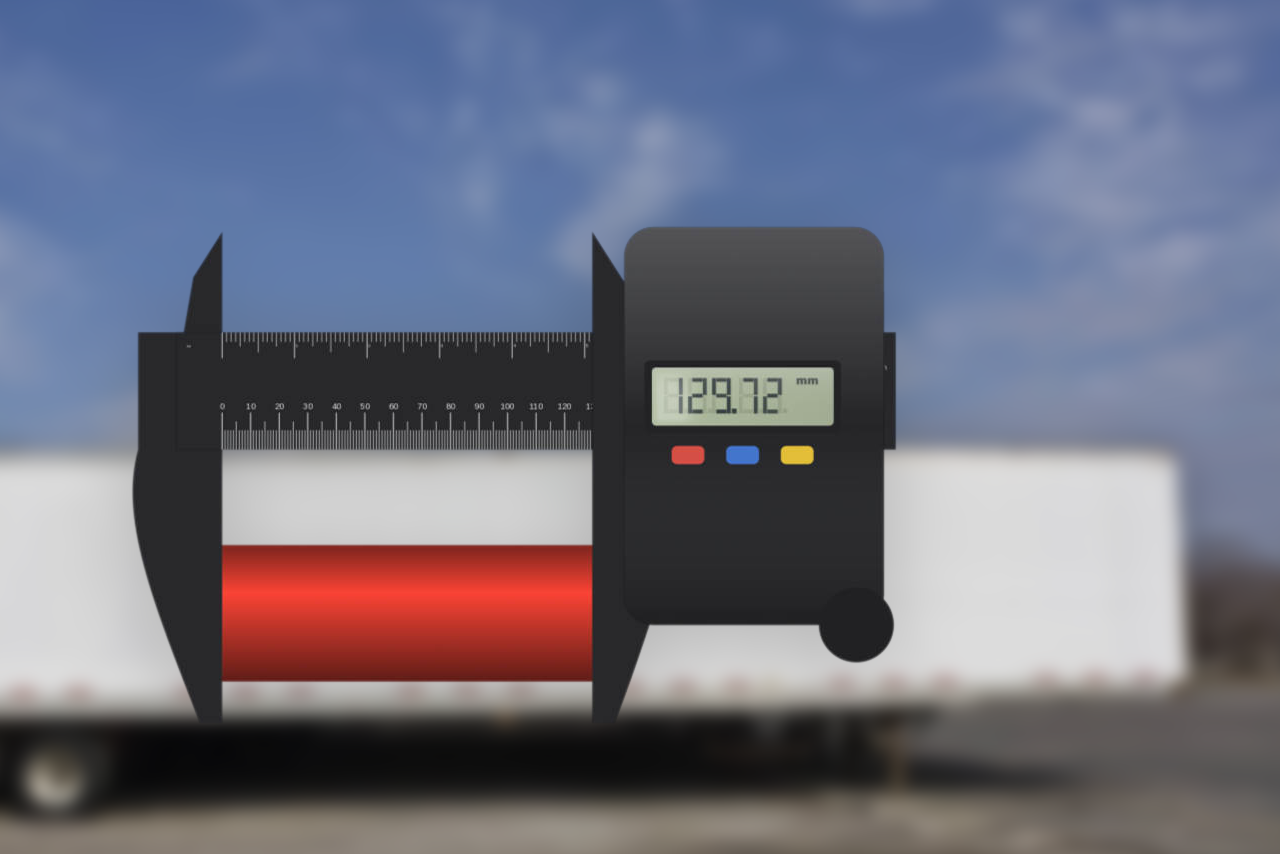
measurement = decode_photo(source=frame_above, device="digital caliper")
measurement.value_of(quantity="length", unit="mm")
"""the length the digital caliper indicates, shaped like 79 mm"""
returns 129.72 mm
